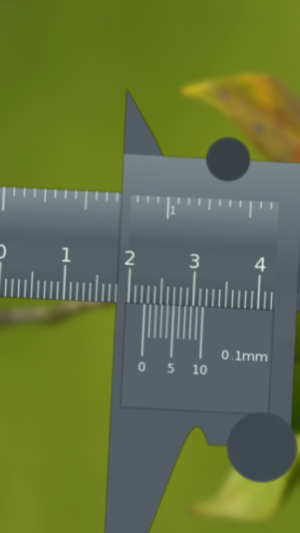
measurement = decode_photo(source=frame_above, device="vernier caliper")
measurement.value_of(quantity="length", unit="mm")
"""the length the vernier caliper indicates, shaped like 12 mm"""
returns 22.5 mm
